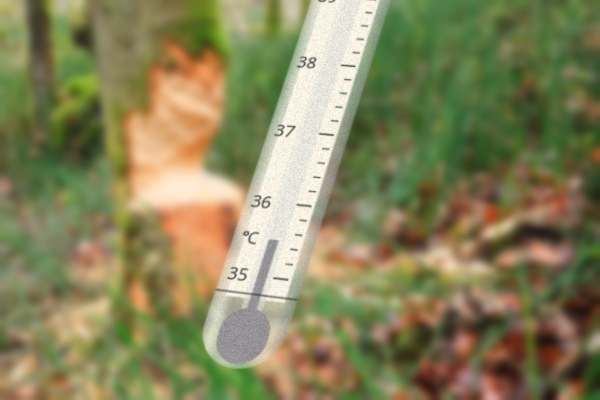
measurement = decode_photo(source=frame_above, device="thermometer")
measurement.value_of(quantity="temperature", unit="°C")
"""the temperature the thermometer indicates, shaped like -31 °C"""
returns 35.5 °C
